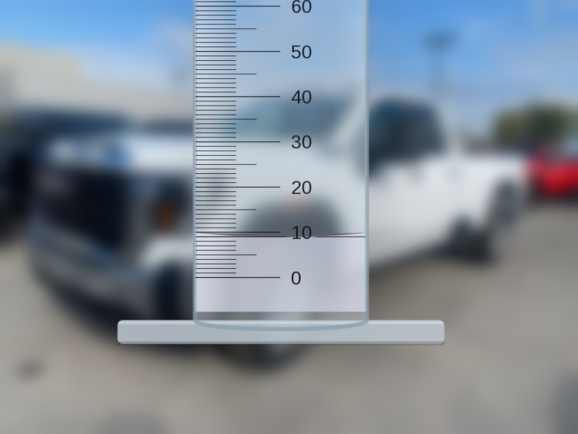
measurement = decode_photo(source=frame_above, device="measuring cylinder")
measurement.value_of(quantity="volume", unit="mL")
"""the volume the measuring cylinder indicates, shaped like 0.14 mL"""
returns 9 mL
